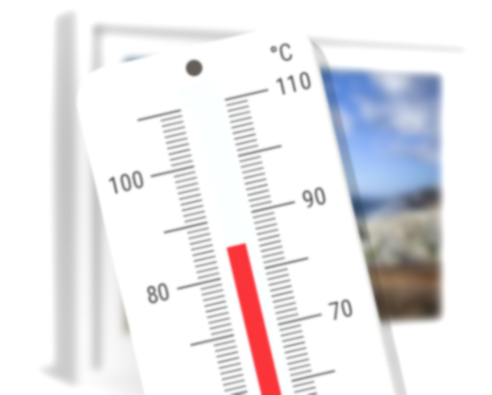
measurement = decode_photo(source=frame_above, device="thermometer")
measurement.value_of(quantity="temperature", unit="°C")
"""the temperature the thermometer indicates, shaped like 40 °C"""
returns 85 °C
